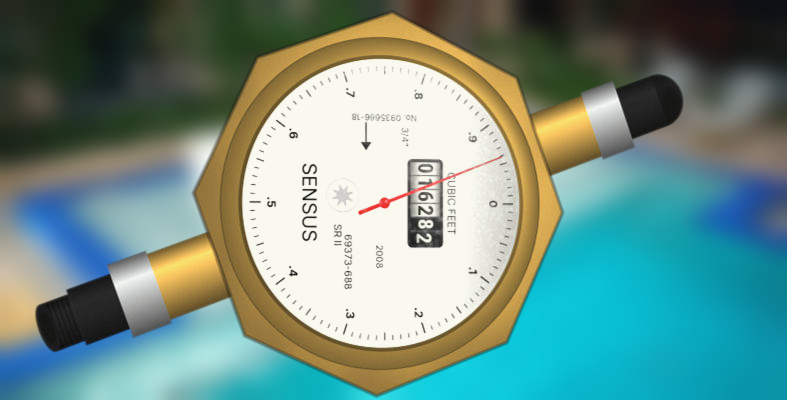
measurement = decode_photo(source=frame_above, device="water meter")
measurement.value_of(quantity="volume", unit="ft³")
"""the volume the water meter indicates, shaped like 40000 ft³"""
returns 16281.94 ft³
